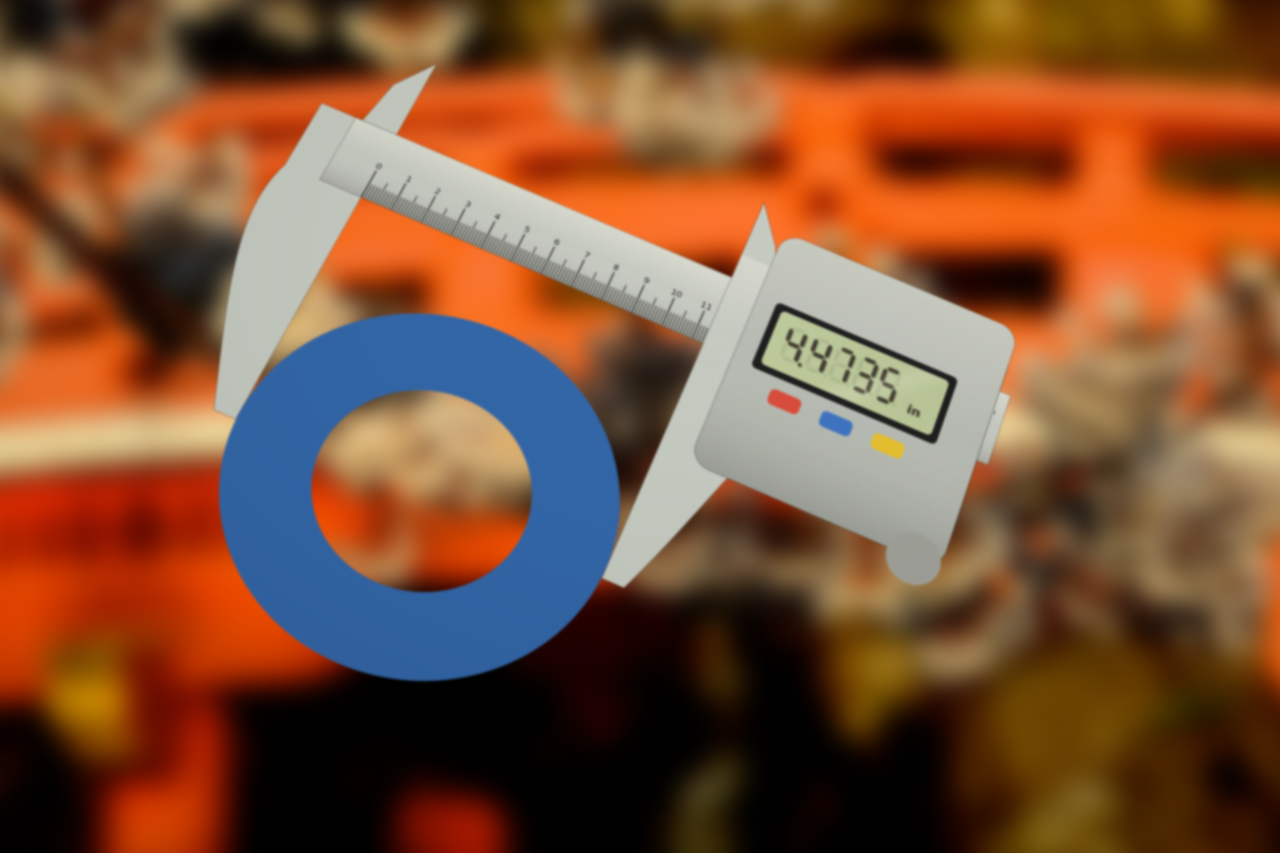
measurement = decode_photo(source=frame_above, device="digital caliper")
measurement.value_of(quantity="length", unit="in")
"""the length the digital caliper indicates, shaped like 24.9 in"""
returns 4.4735 in
